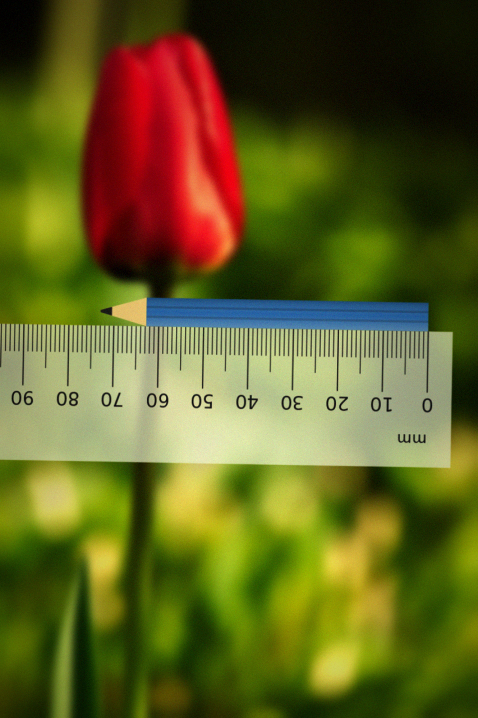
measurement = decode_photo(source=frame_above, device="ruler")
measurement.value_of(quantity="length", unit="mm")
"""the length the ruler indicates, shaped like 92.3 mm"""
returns 73 mm
